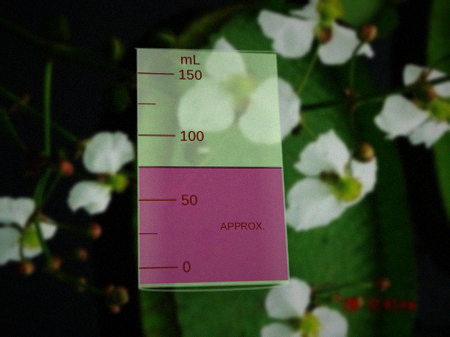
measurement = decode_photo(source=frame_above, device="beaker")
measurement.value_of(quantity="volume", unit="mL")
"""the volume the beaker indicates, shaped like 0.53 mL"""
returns 75 mL
